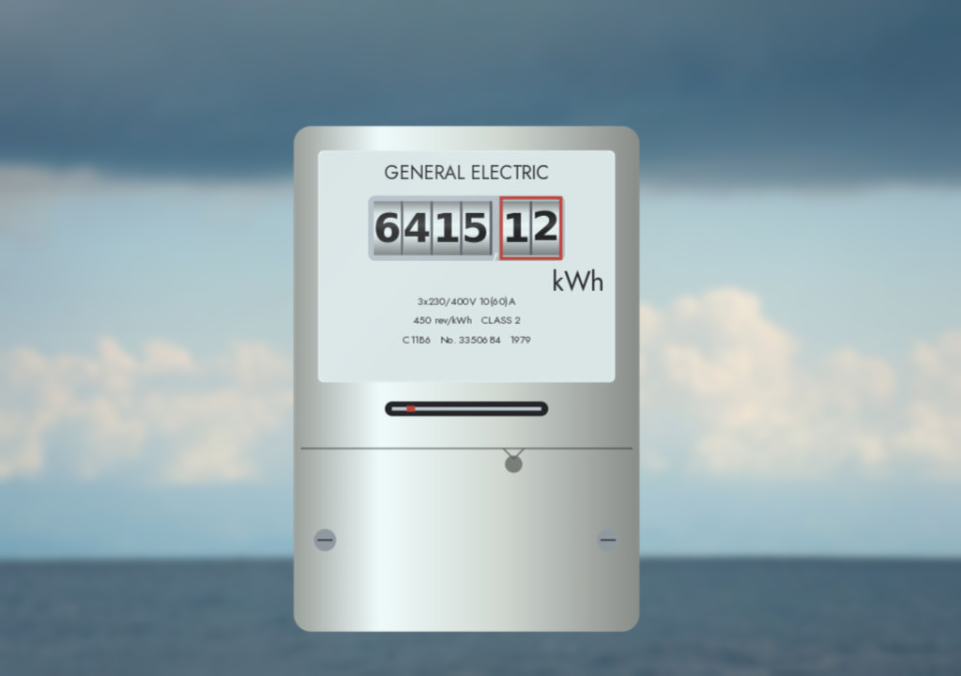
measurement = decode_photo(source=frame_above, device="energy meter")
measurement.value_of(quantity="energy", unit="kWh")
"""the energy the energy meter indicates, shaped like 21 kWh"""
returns 6415.12 kWh
